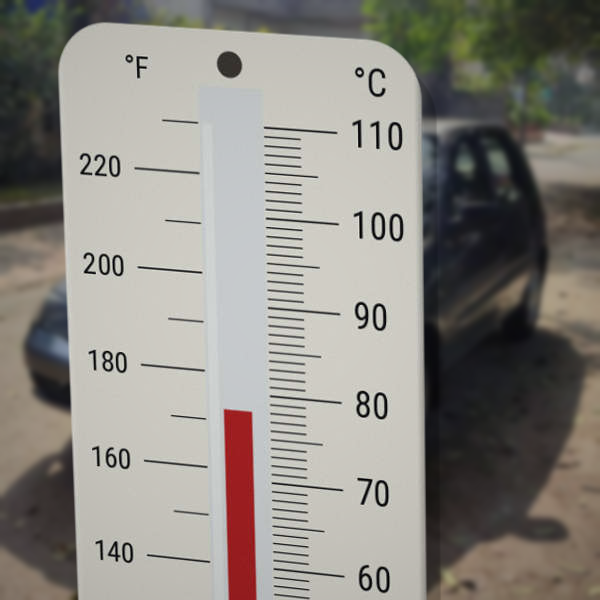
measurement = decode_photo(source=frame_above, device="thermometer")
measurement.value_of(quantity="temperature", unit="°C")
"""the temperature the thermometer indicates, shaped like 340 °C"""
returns 78 °C
